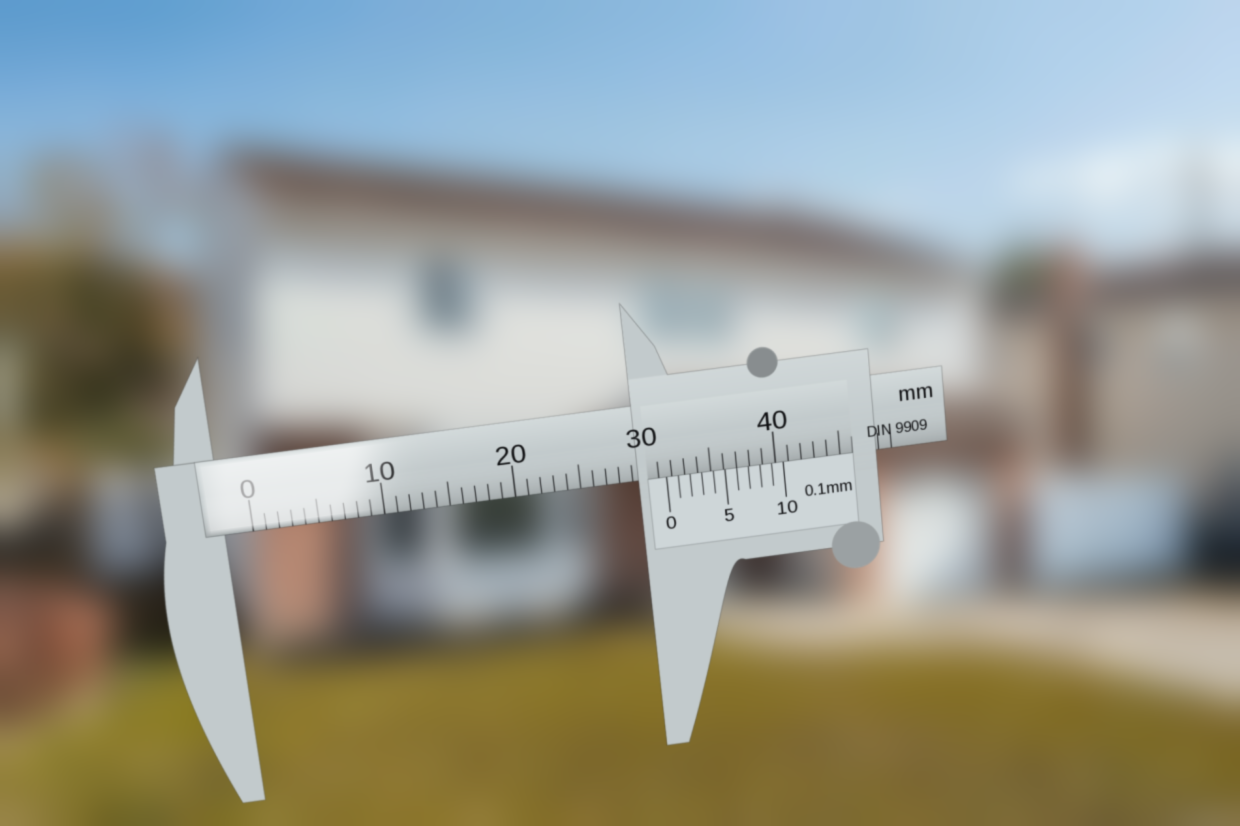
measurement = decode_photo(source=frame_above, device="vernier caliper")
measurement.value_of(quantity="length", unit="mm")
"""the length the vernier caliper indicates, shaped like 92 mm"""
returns 31.6 mm
